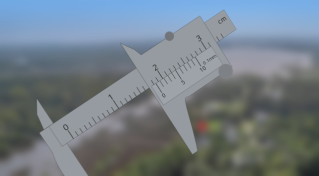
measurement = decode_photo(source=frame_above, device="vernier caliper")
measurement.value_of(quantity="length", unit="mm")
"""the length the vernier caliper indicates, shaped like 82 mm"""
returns 18.4 mm
